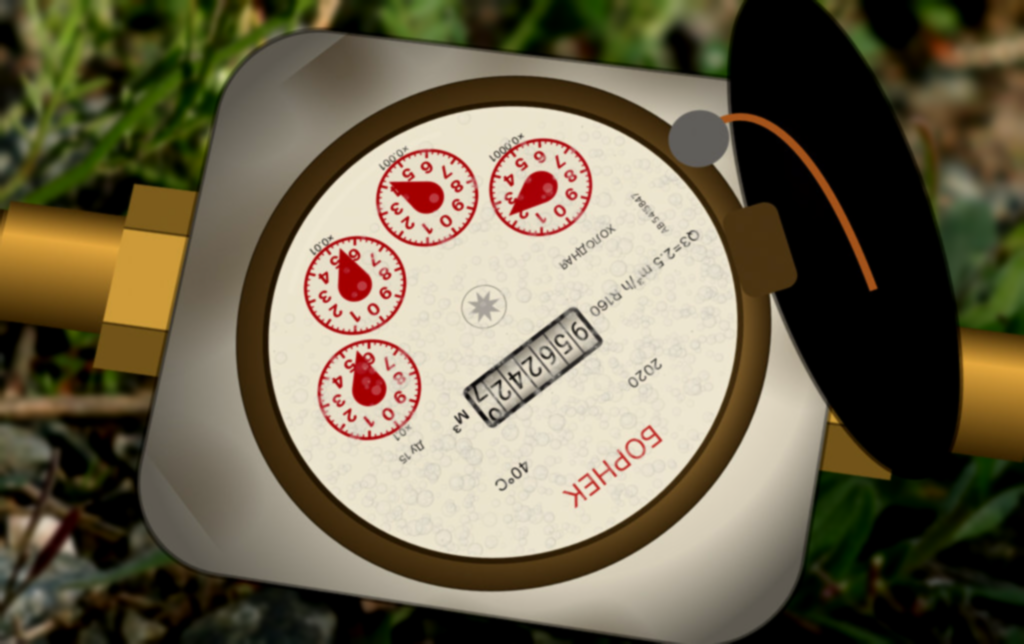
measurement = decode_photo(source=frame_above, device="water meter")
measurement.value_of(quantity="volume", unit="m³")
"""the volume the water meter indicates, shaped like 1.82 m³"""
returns 9562426.5542 m³
